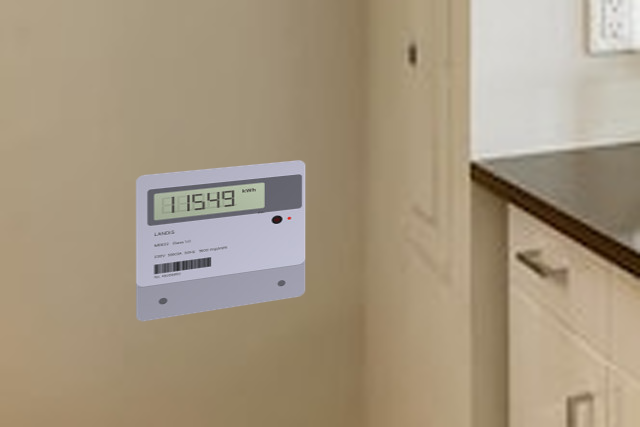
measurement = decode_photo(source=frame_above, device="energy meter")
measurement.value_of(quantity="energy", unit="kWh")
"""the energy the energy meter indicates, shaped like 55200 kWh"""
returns 11549 kWh
